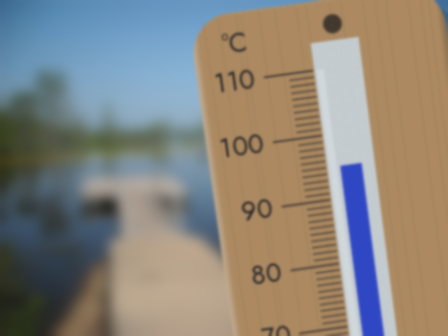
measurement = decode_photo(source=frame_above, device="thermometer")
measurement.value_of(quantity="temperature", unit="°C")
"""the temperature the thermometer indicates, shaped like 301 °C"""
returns 95 °C
